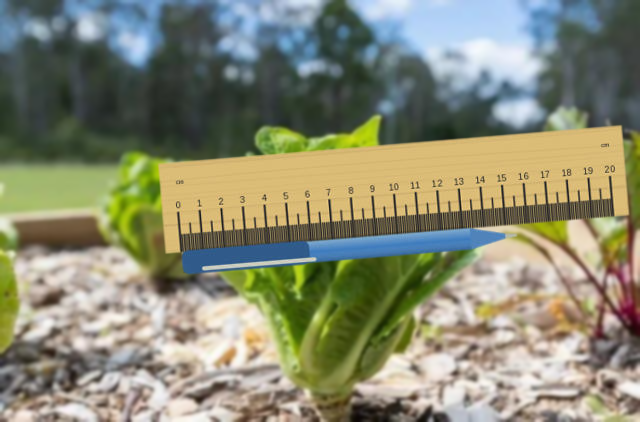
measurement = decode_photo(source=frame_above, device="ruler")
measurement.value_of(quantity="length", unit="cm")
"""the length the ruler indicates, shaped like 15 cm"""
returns 15.5 cm
